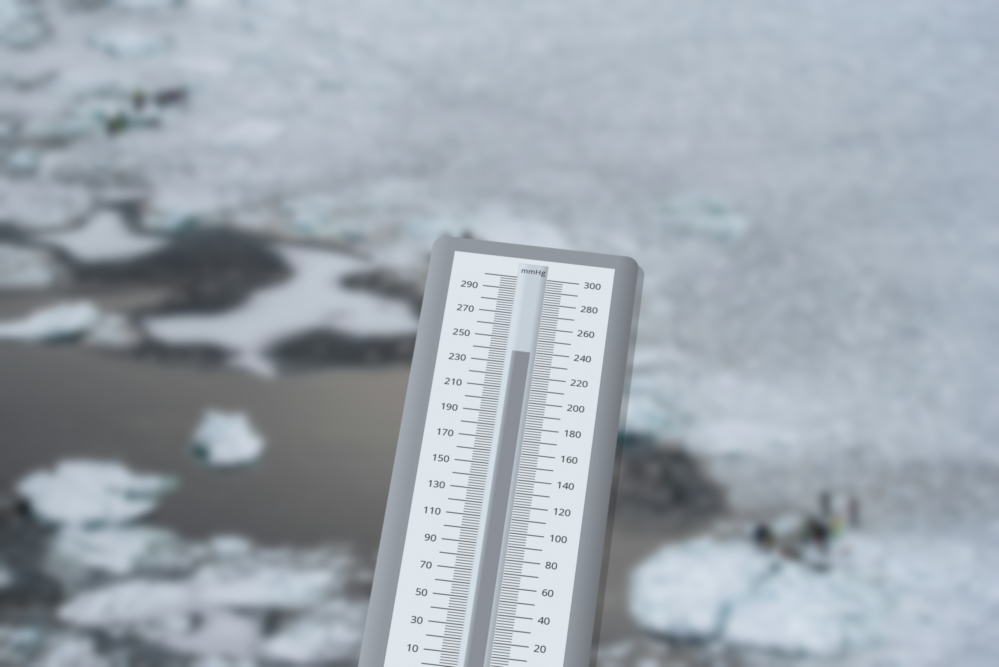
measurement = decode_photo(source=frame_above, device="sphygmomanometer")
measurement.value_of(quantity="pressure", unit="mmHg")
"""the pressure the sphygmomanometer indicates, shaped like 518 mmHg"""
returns 240 mmHg
